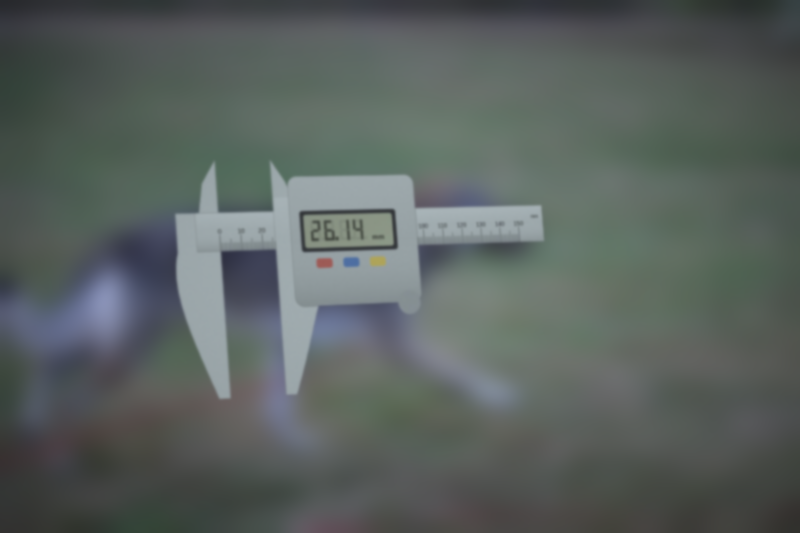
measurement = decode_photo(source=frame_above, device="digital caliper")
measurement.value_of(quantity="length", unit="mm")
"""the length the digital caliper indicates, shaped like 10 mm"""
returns 26.14 mm
